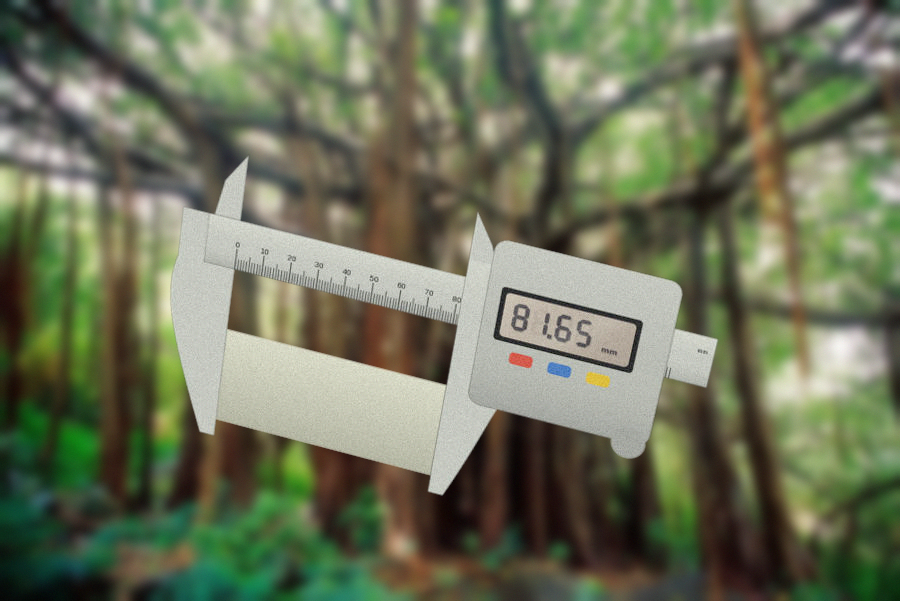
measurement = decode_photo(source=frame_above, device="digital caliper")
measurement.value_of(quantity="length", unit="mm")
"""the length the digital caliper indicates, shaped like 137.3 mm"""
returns 81.65 mm
